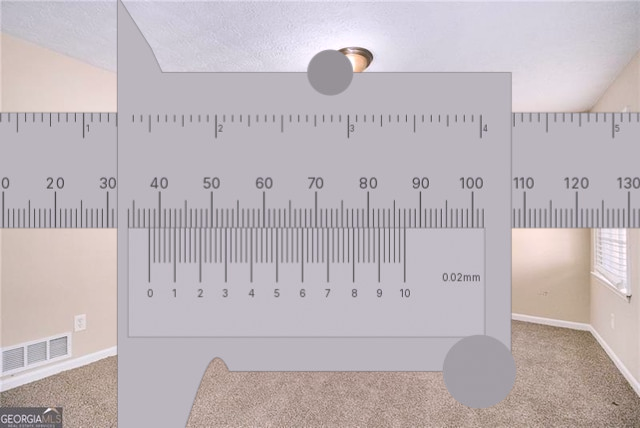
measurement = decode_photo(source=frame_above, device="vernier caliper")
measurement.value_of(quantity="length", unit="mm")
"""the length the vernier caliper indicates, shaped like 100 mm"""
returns 38.0 mm
